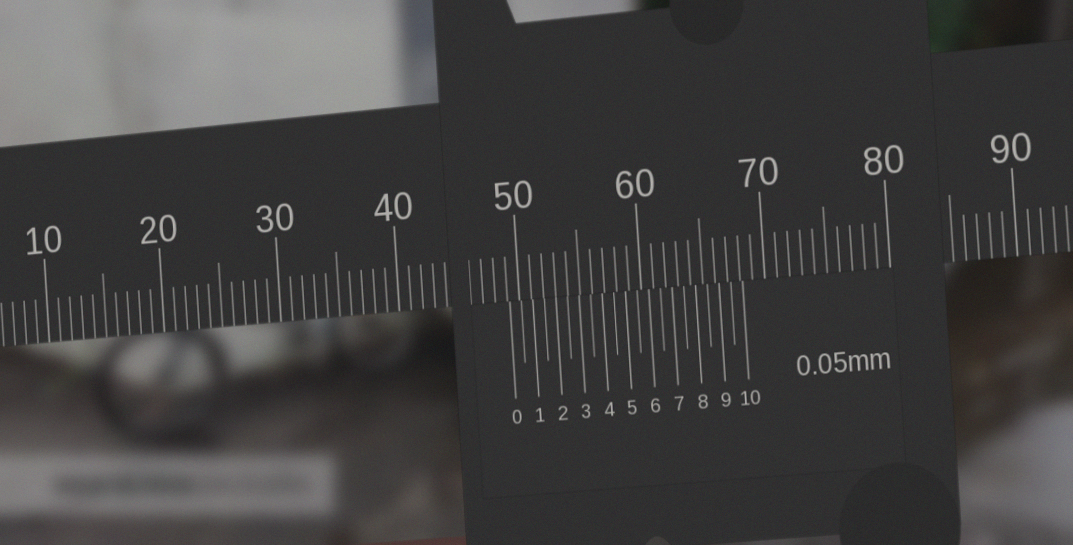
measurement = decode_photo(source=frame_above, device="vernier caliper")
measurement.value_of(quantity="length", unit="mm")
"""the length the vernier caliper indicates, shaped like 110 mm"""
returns 49.2 mm
